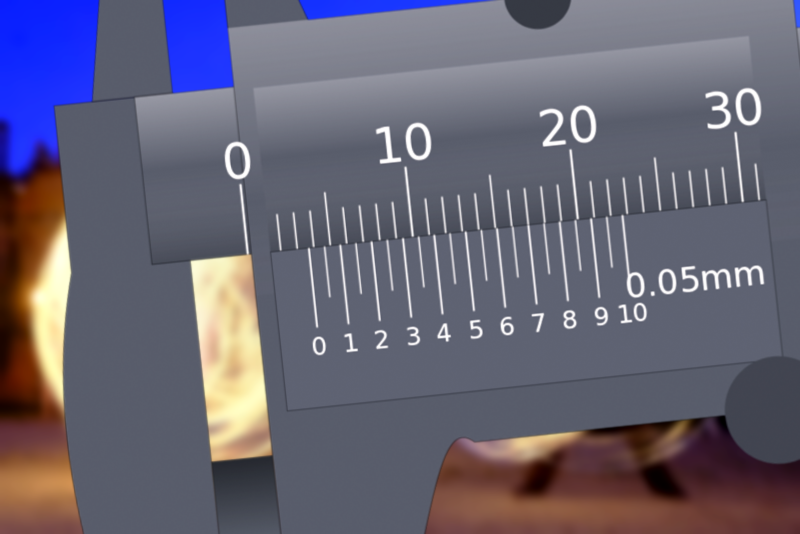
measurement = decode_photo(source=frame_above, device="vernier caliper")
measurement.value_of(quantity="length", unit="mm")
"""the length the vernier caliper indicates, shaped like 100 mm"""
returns 3.7 mm
